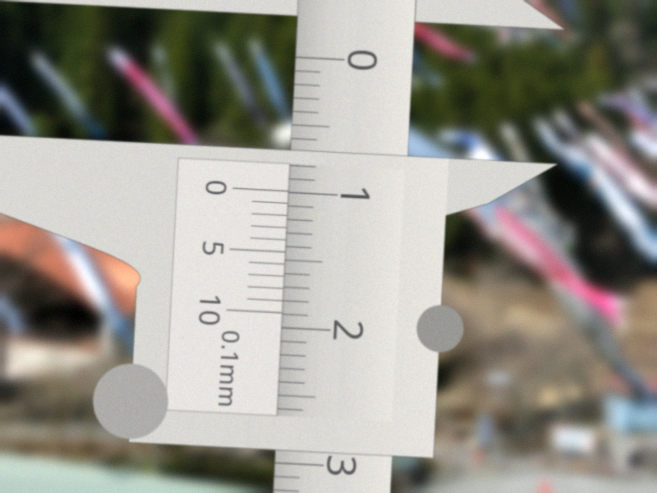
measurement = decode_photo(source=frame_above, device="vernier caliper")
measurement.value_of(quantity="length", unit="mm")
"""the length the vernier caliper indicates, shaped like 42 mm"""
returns 9.9 mm
